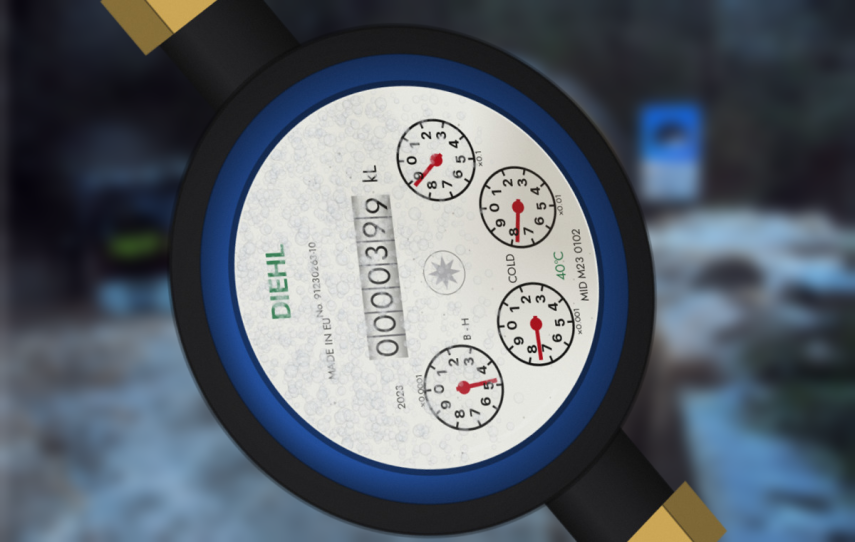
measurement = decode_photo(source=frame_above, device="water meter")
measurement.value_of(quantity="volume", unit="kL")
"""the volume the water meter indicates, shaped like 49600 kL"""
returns 398.8774 kL
